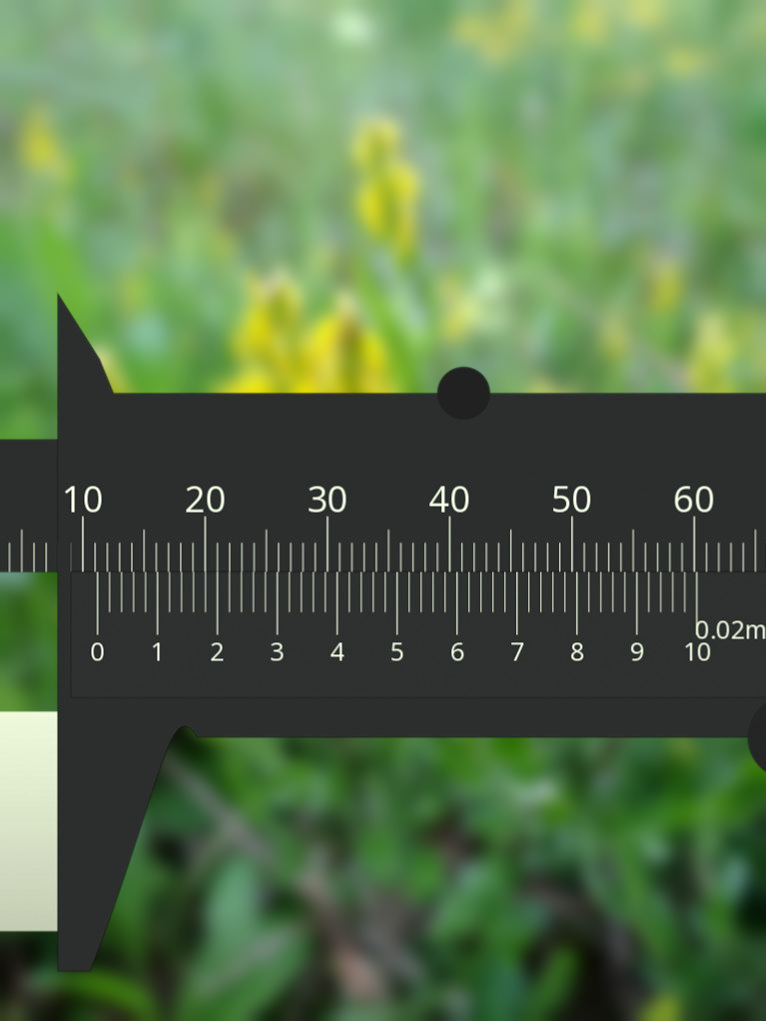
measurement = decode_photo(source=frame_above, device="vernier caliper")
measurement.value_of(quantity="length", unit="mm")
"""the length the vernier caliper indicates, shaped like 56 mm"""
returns 11.2 mm
